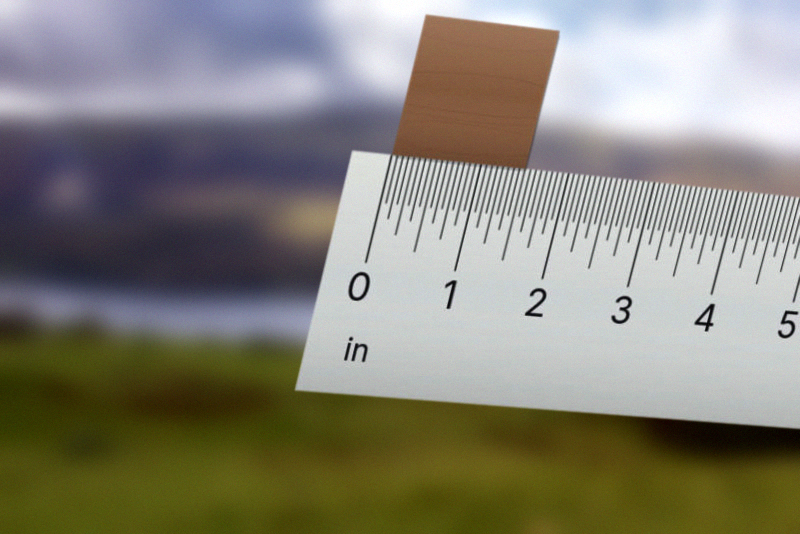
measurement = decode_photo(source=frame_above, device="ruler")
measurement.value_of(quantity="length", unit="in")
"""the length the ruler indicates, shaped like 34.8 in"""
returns 1.5 in
